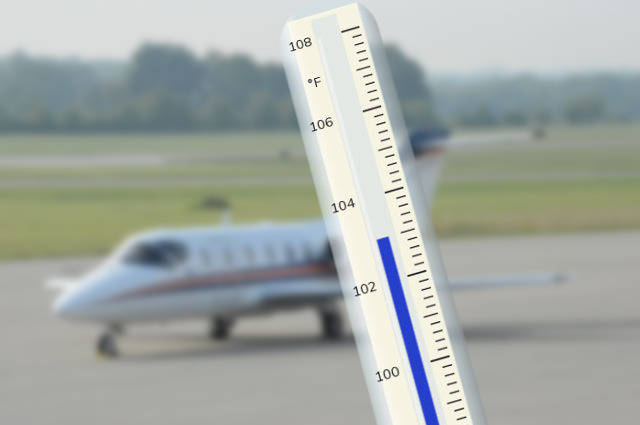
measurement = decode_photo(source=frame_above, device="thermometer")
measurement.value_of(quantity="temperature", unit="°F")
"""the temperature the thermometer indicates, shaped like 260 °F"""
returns 103 °F
